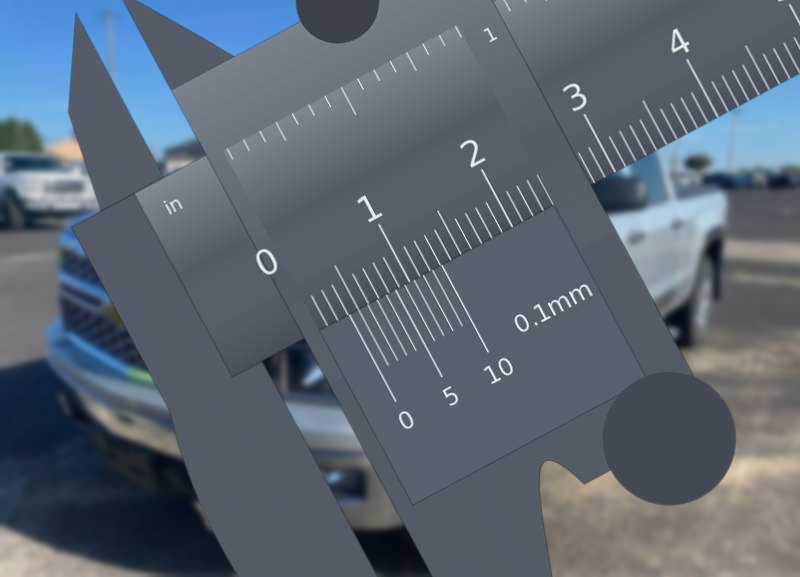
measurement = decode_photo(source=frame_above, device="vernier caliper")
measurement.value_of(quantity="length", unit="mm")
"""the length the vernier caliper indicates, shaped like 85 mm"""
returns 4.1 mm
